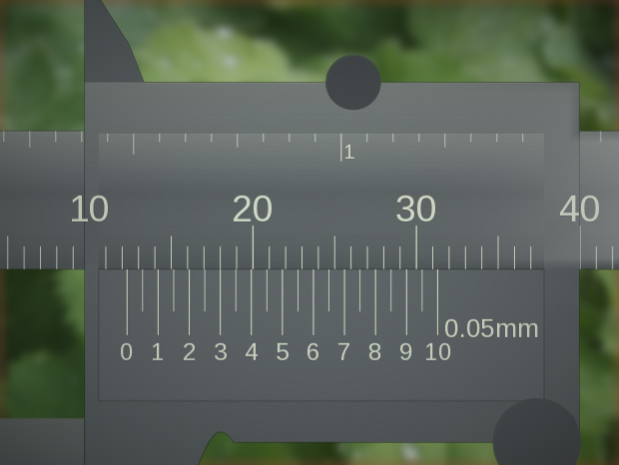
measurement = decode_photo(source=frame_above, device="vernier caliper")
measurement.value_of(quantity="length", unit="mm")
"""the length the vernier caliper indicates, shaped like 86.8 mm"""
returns 12.3 mm
